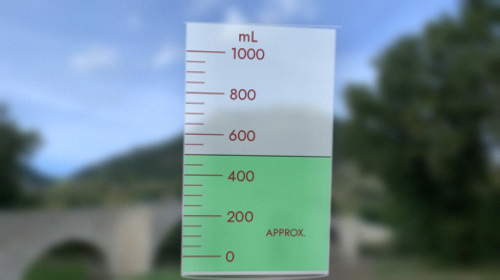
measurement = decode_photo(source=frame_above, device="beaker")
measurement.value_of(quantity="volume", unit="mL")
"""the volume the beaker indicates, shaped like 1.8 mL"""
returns 500 mL
